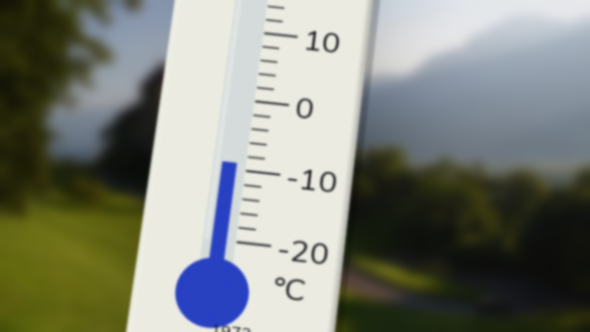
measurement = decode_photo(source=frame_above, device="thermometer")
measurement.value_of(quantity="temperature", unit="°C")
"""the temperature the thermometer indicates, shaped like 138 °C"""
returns -9 °C
